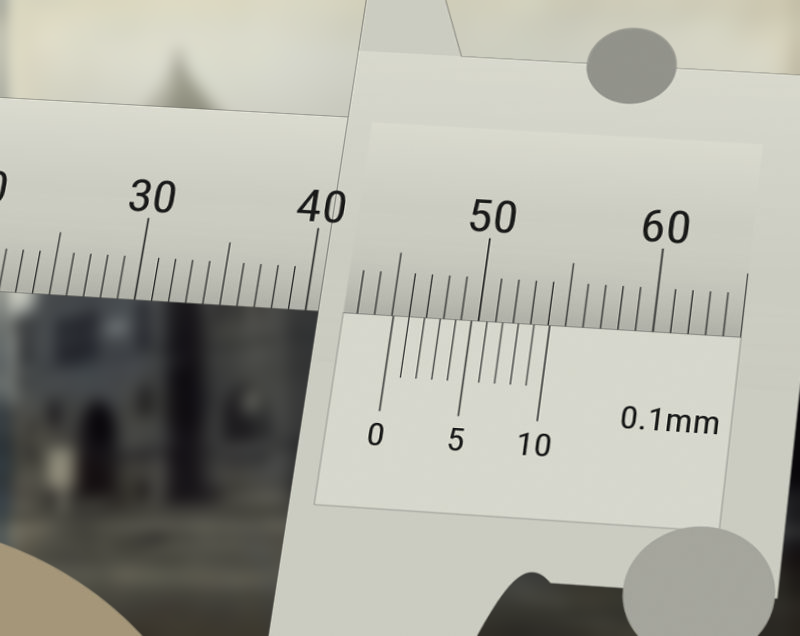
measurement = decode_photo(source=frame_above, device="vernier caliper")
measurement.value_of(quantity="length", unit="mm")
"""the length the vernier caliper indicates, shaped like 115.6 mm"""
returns 45.1 mm
